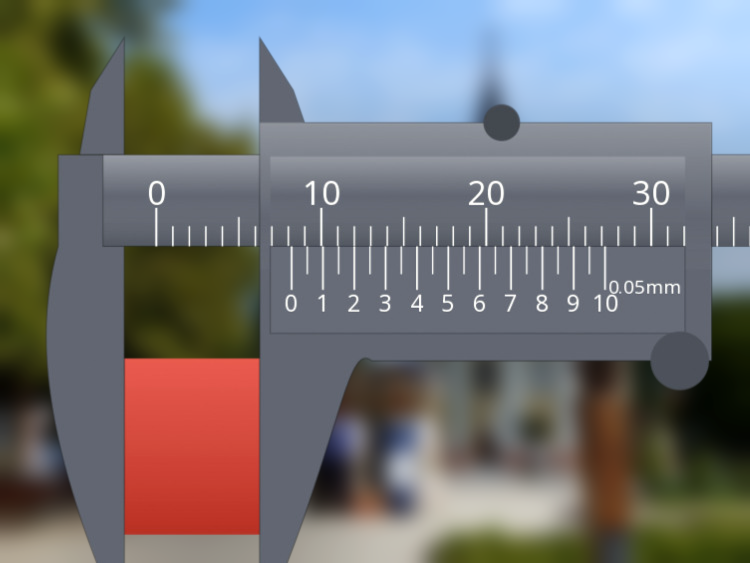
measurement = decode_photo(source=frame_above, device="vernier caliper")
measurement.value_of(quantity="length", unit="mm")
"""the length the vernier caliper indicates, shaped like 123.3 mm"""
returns 8.2 mm
